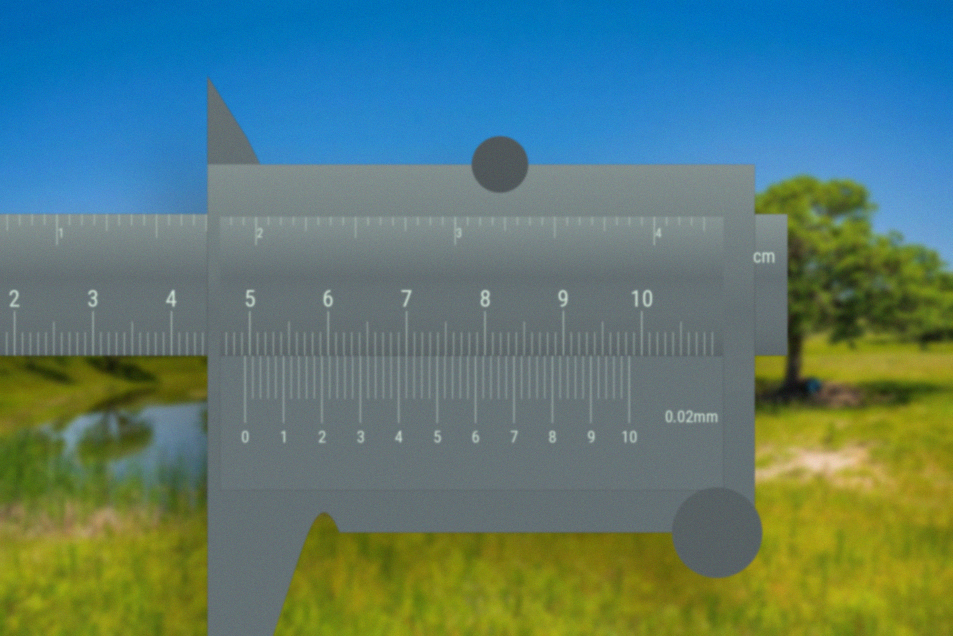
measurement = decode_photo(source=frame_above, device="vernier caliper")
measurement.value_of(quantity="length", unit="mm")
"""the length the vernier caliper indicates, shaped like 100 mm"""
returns 49.4 mm
